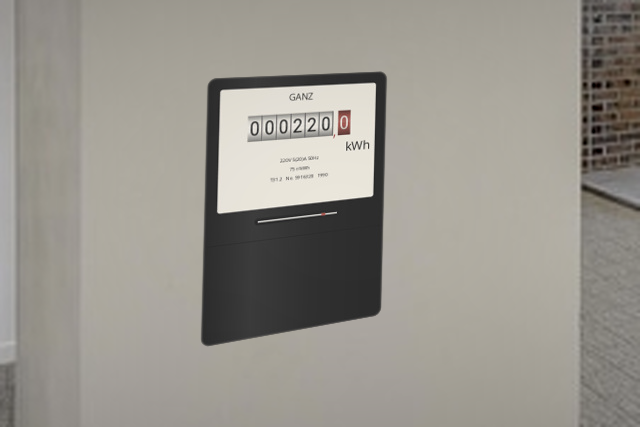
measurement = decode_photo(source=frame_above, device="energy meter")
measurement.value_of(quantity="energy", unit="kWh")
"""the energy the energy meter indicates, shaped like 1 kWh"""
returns 220.0 kWh
